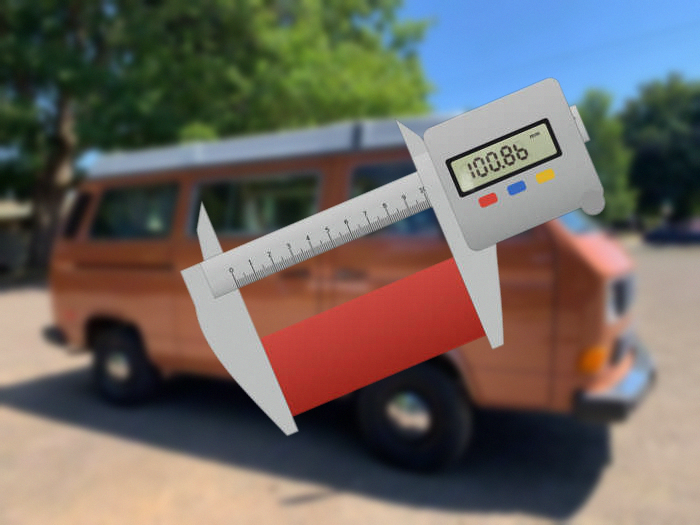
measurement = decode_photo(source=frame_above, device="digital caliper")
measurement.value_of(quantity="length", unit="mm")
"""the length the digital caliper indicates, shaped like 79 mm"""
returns 100.86 mm
